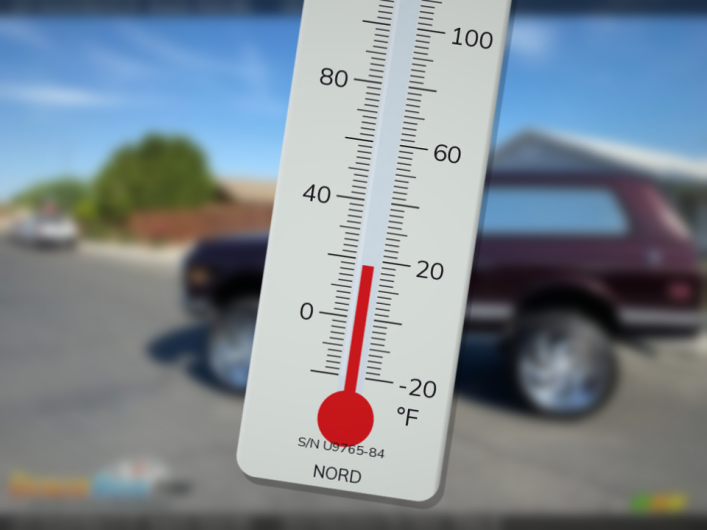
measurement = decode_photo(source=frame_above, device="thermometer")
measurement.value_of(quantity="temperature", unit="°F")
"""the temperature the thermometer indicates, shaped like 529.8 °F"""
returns 18 °F
